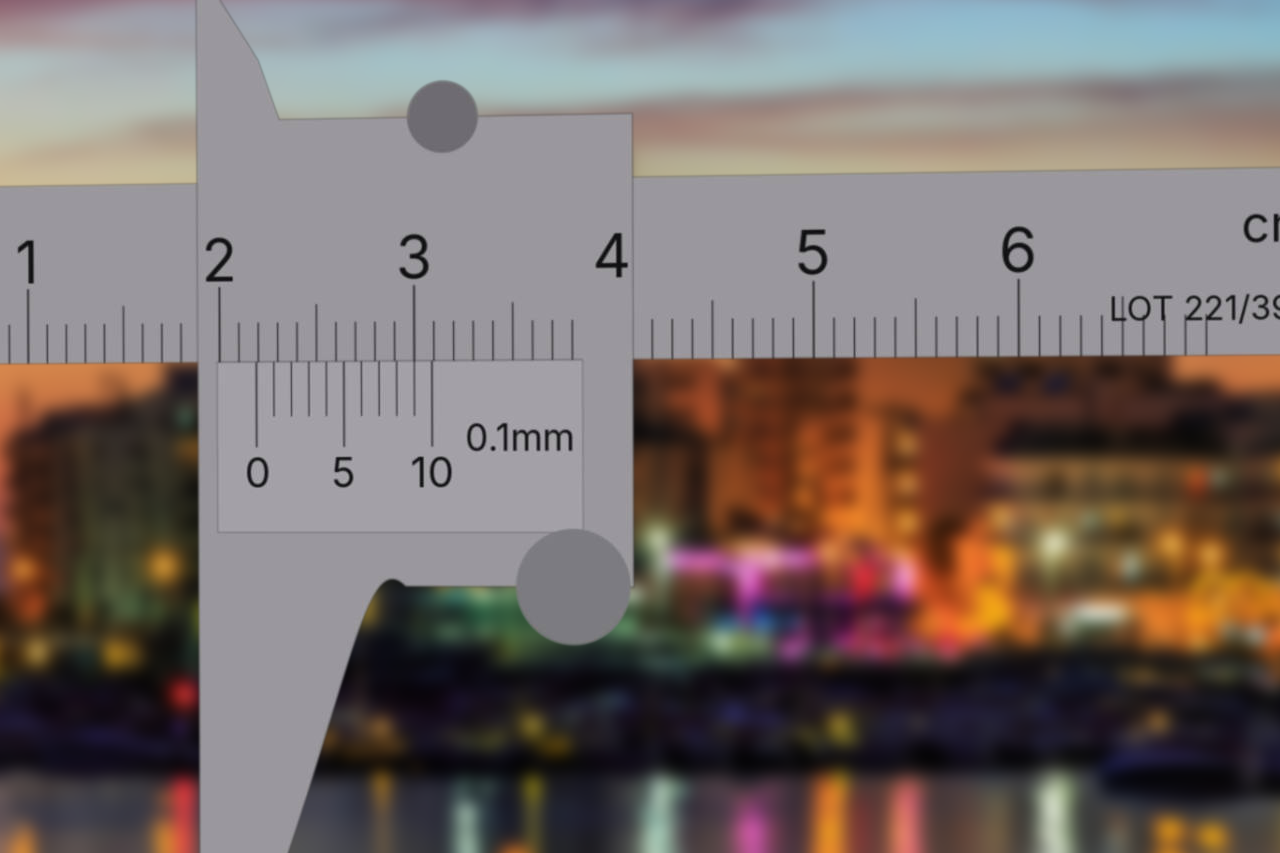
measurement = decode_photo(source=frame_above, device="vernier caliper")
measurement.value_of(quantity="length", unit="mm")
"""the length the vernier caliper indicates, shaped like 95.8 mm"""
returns 21.9 mm
